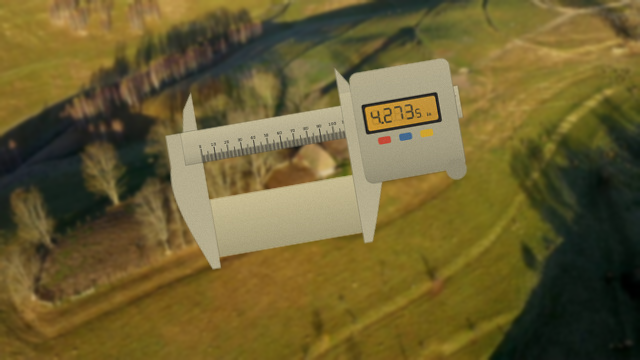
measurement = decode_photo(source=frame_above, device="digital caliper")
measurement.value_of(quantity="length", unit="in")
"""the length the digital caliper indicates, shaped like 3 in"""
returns 4.2735 in
